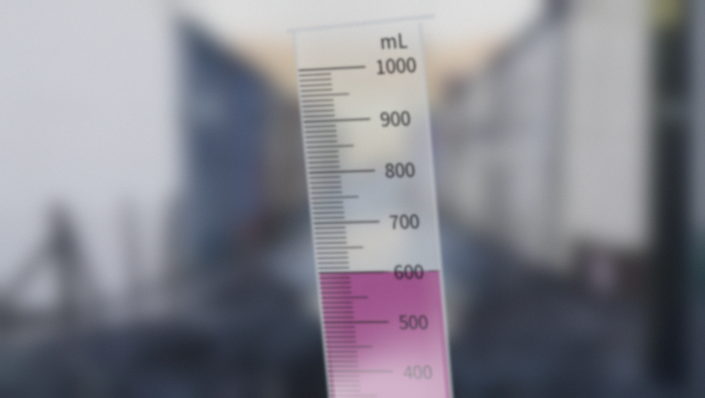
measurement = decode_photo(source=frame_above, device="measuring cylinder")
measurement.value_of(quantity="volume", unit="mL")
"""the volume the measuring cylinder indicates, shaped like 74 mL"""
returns 600 mL
